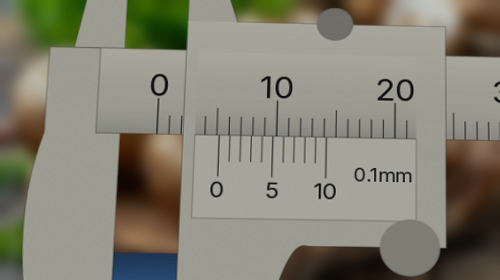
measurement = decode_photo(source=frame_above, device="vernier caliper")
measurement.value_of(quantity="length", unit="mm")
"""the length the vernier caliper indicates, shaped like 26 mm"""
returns 5.2 mm
